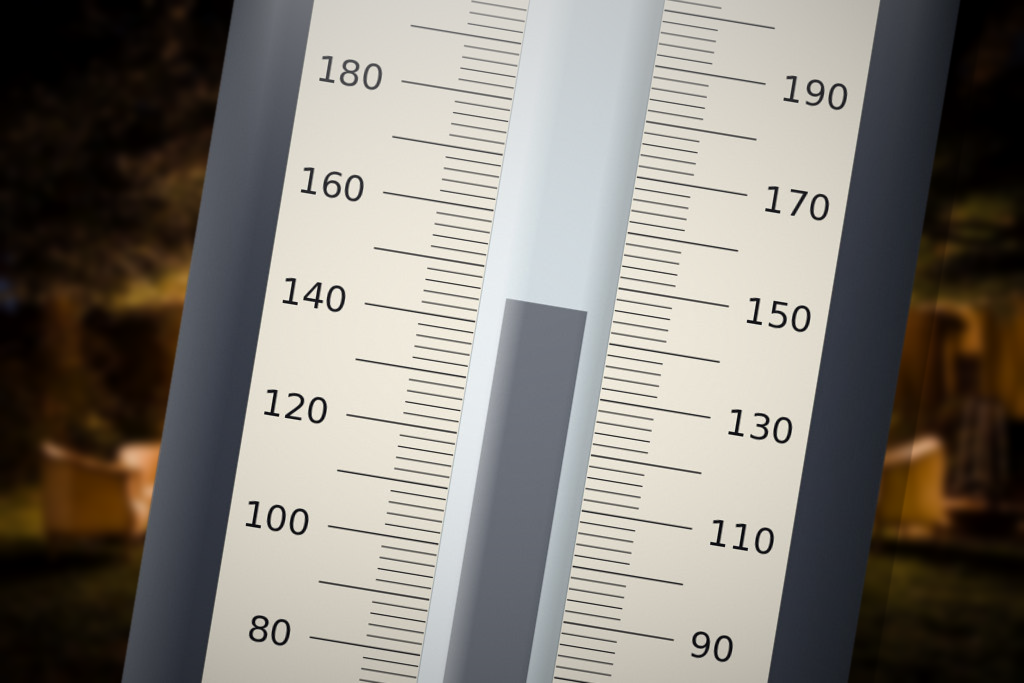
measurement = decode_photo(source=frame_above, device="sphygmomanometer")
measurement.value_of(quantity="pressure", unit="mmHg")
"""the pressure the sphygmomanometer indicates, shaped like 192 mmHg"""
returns 145 mmHg
